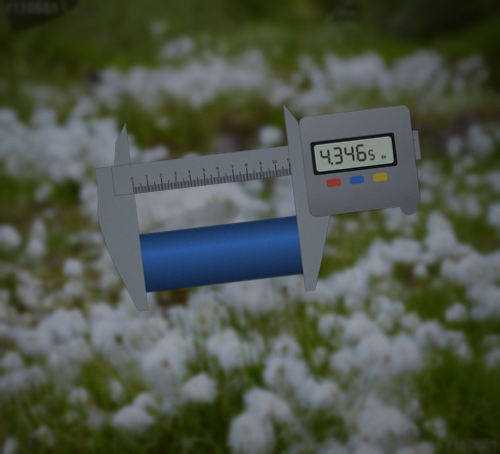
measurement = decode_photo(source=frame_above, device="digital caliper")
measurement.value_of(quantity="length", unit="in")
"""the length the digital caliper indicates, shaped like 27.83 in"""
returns 4.3465 in
